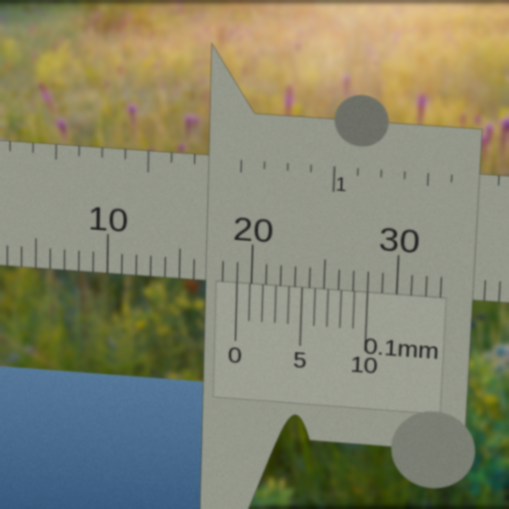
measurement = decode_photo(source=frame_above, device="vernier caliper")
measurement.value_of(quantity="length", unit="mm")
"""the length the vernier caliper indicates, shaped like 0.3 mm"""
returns 19.0 mm
